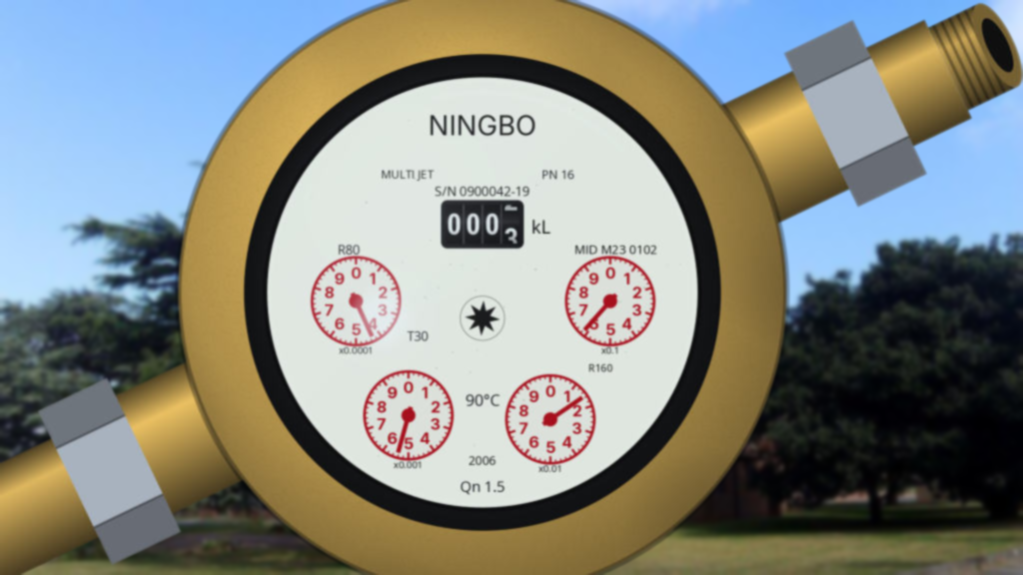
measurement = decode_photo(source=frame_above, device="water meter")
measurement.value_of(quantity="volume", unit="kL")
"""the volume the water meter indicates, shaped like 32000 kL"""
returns 2.6154 kL
